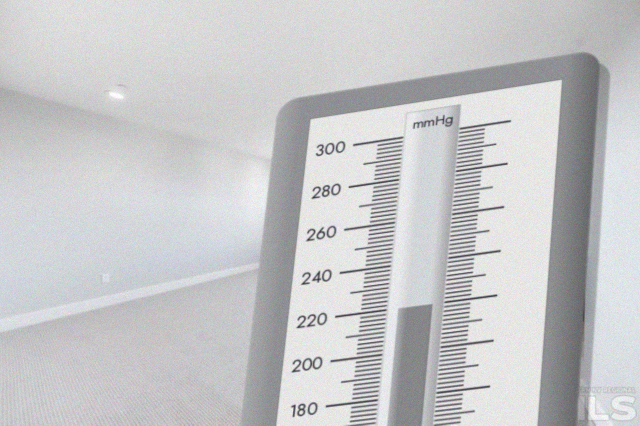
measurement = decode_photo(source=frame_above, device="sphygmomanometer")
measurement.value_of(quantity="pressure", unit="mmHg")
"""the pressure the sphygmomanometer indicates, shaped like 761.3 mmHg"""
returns 220 mmHg
